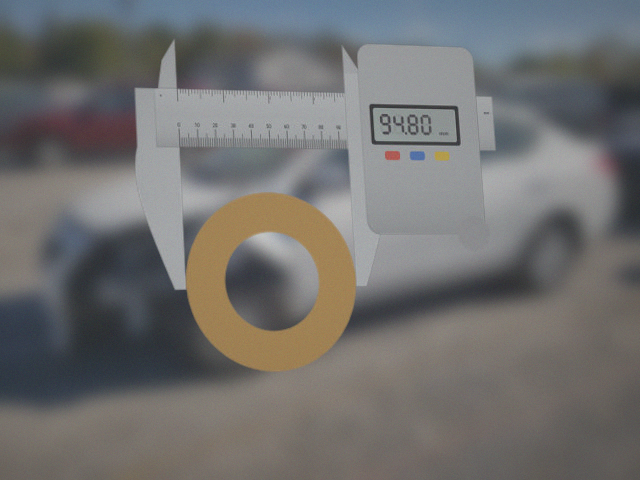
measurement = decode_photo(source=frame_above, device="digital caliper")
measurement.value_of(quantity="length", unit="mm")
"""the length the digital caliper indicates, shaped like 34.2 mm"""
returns 94.80 mm
